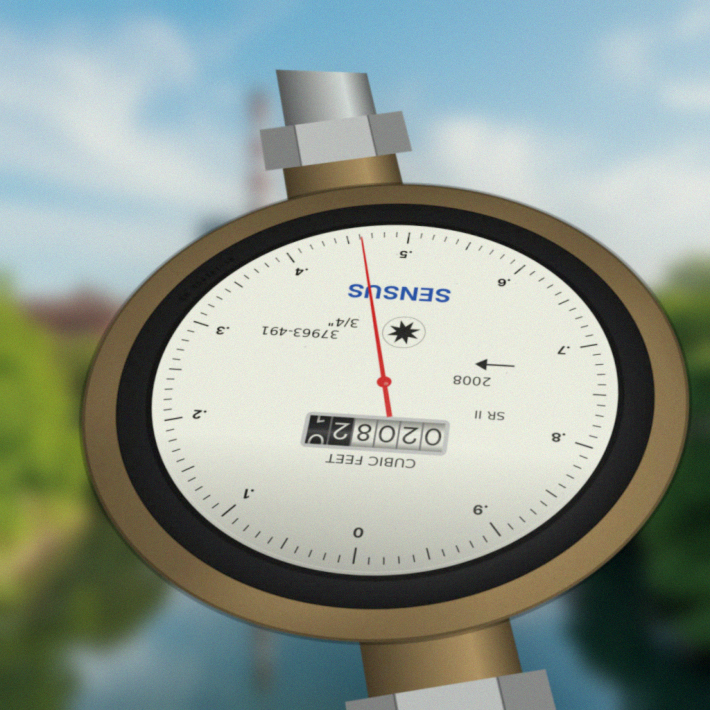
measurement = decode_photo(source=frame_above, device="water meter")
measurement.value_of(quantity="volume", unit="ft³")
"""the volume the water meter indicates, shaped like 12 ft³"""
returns 20820.46 ft³
